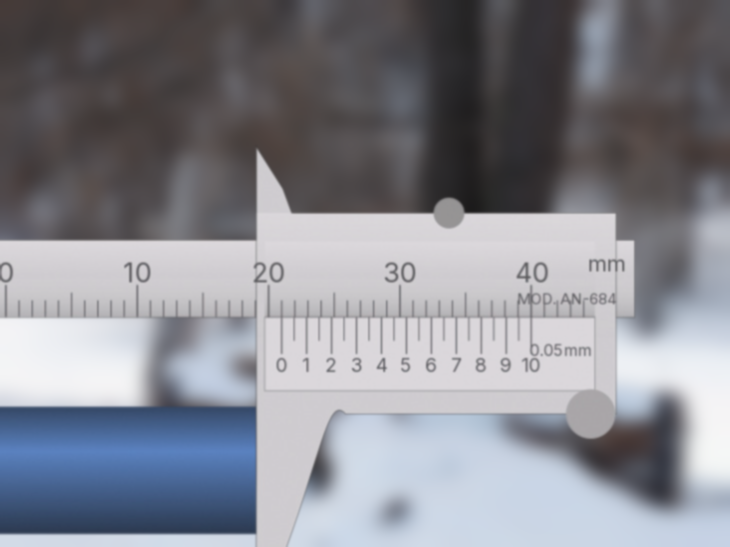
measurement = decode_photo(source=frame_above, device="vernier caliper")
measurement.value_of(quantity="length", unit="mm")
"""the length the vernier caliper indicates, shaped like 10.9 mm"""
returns 21.0 mm
